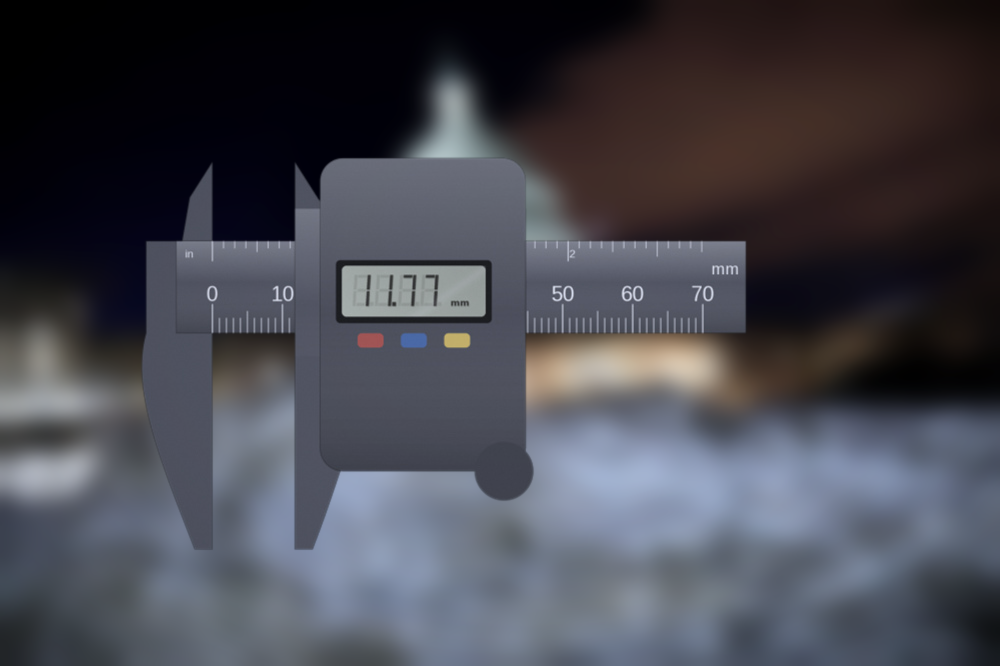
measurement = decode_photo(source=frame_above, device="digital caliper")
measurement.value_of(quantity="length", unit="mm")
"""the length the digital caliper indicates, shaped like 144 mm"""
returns 11.77 mm
